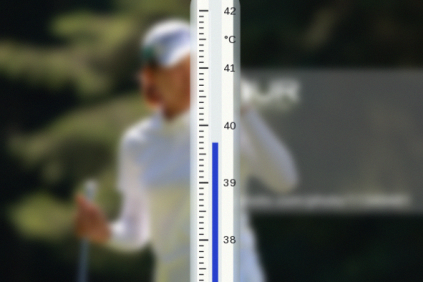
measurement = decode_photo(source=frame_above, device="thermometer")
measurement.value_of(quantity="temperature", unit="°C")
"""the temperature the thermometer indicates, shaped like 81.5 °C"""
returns 39.7 °C
